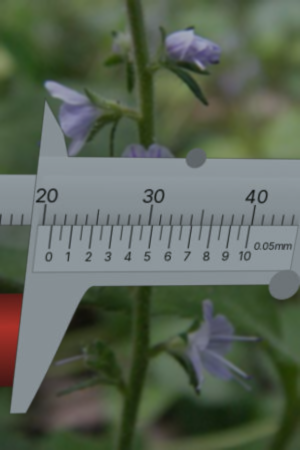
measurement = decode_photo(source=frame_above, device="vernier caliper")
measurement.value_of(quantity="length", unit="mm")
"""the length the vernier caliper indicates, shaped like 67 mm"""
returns 20.8 mm
